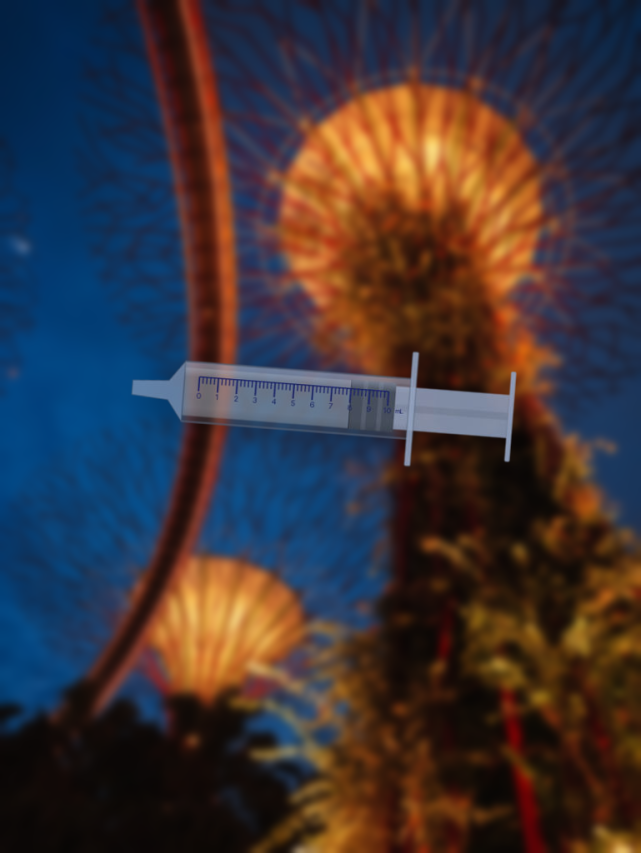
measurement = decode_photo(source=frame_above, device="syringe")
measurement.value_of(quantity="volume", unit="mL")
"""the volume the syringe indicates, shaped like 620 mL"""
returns 8 mL
